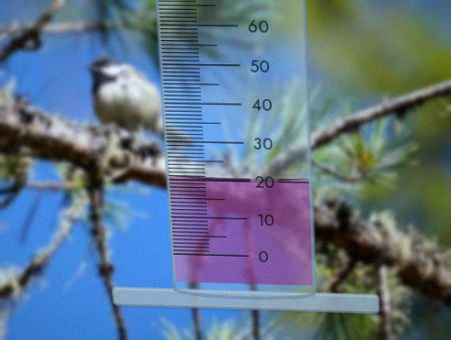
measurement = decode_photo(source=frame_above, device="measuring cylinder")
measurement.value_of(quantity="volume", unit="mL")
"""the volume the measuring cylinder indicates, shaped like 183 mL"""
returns 20 mL
